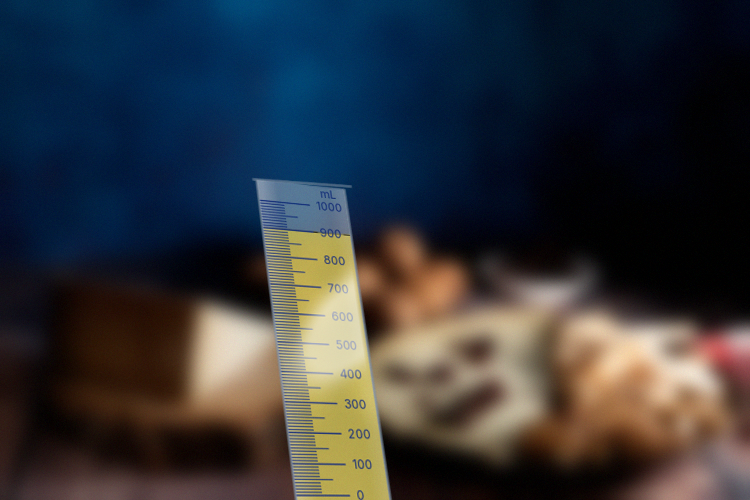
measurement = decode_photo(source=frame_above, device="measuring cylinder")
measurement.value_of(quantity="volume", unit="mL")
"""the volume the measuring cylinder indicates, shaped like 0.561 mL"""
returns 900 mL
